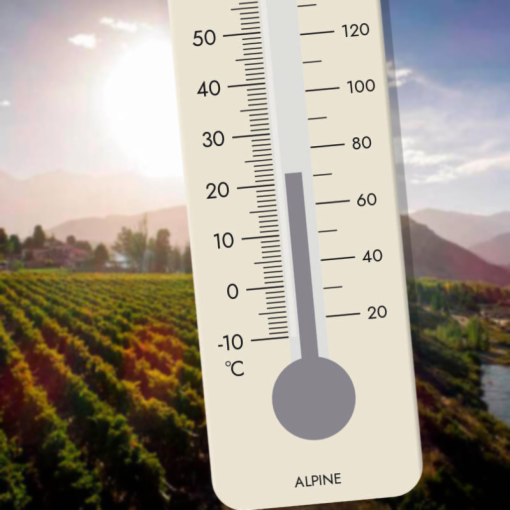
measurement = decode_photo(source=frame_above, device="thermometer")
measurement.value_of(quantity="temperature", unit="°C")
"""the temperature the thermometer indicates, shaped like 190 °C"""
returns 22 °C
